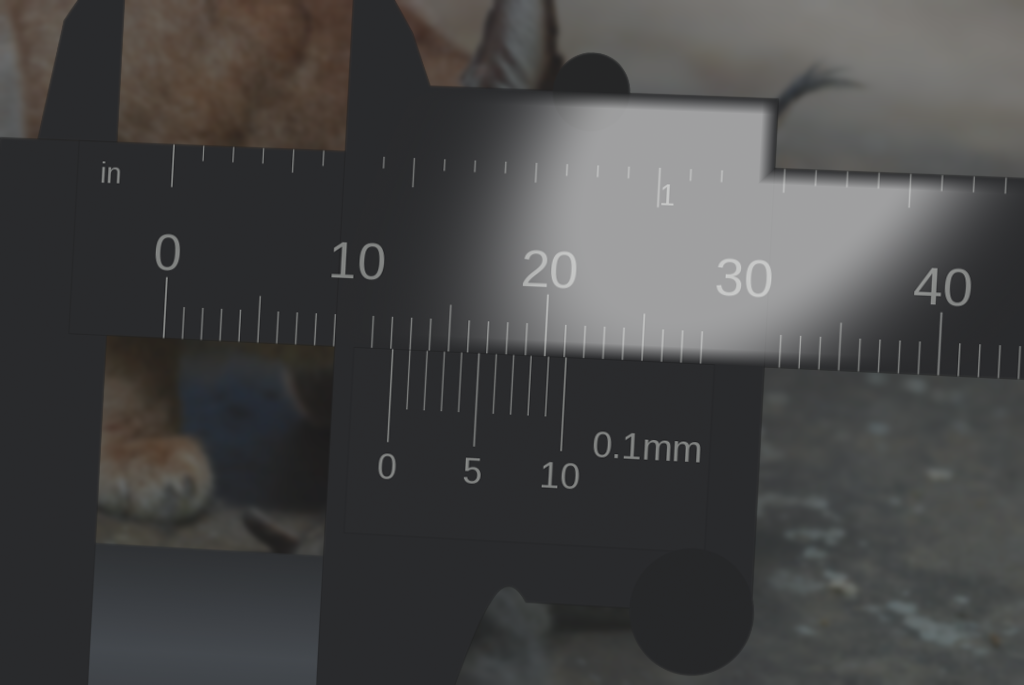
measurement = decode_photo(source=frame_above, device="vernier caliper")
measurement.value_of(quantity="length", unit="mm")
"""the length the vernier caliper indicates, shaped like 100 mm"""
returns 12.1 mm
